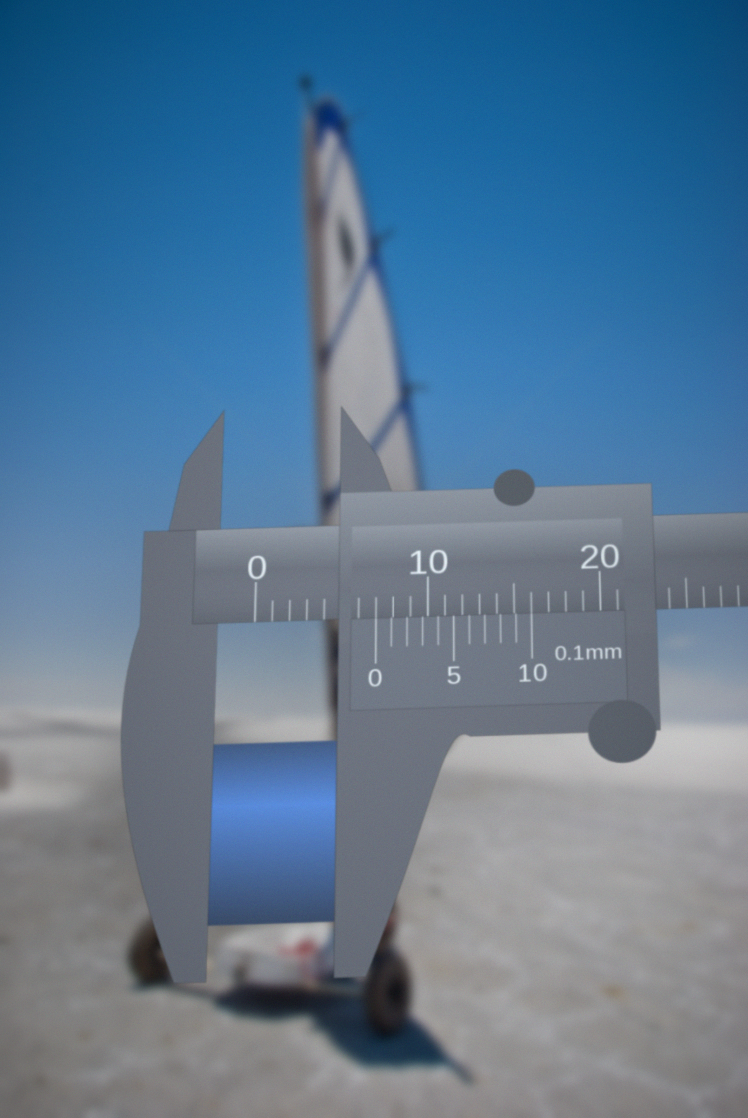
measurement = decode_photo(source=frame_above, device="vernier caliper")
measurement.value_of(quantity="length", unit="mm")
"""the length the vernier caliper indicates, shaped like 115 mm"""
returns 7.0 mm
